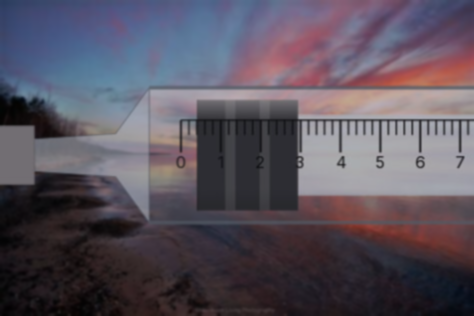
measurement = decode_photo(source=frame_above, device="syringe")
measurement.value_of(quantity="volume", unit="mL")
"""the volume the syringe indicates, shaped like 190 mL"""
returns 0.4 mL
